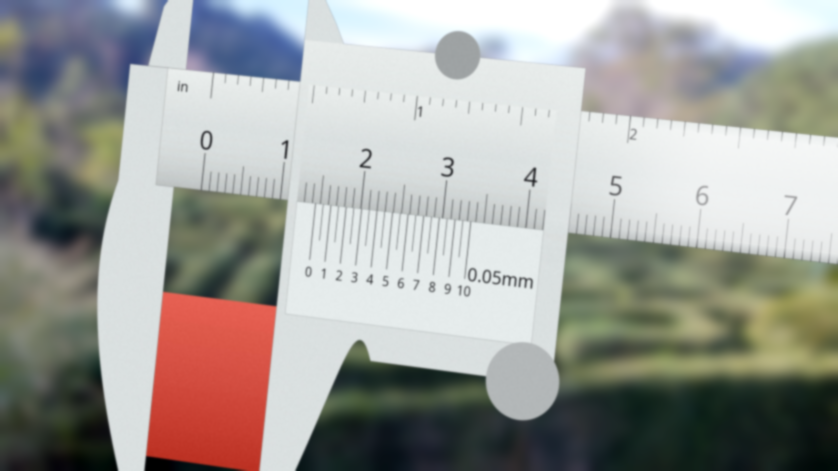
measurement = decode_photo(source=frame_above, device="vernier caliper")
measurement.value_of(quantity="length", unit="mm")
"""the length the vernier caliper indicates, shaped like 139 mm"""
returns 14.4 mm
